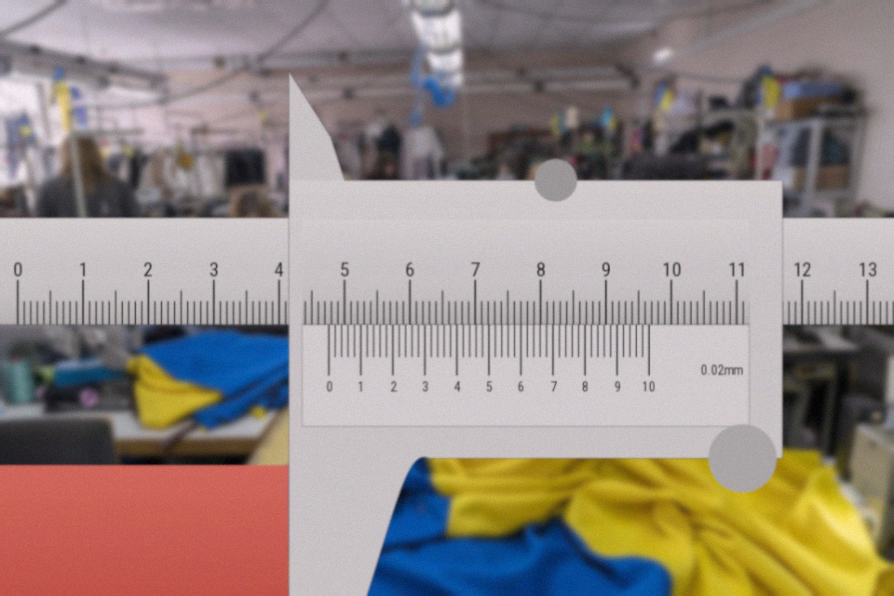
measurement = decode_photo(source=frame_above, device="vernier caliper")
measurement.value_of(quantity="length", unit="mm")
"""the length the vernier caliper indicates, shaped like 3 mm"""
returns 47.6 mm
